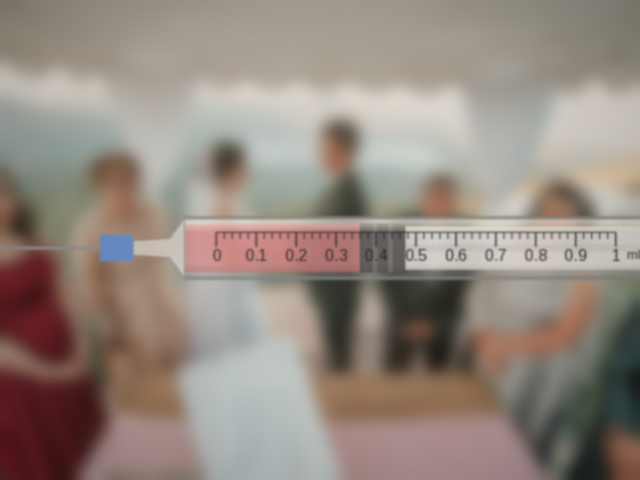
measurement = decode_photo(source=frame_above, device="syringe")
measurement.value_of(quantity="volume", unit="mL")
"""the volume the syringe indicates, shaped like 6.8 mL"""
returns 0.36 mL
